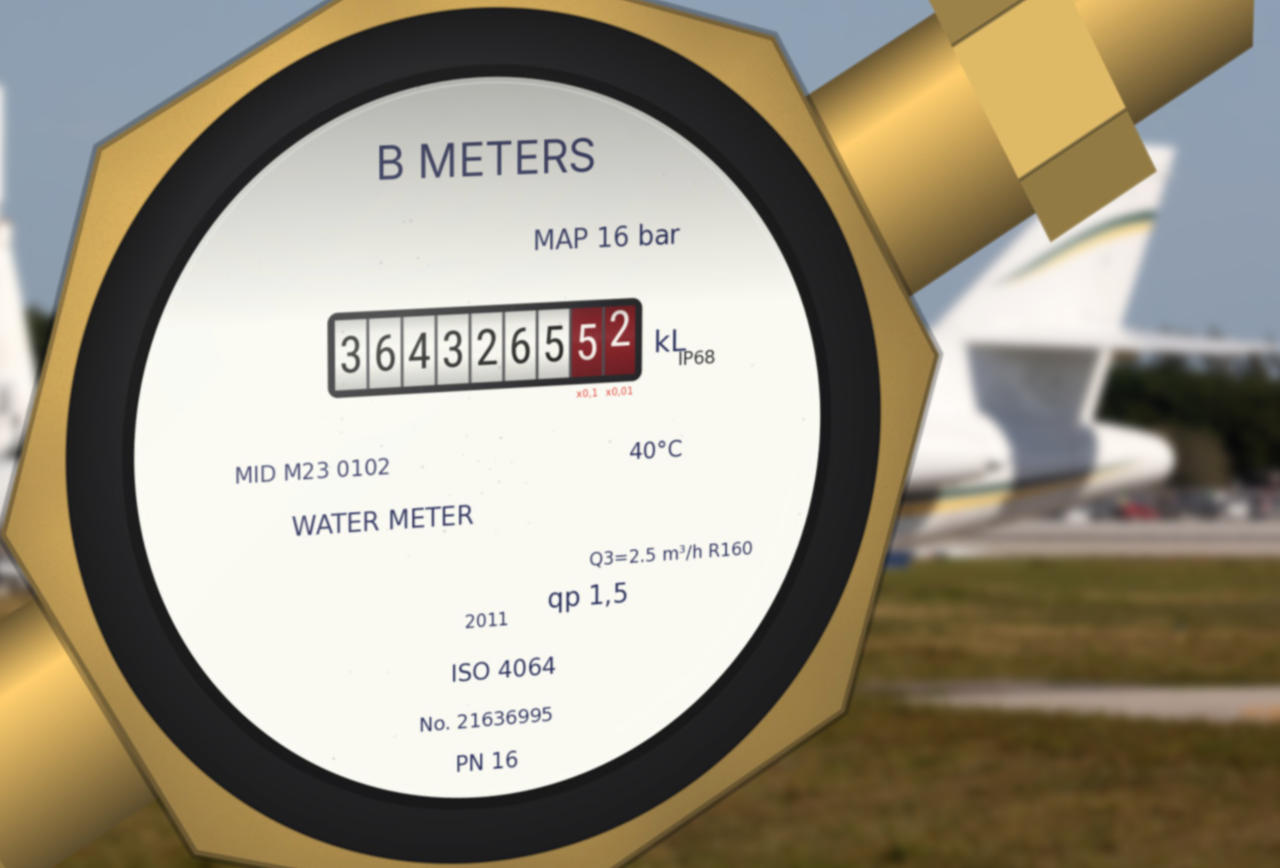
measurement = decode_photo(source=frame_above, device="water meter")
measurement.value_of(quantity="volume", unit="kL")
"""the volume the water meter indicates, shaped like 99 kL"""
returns 3643265.52 kL
